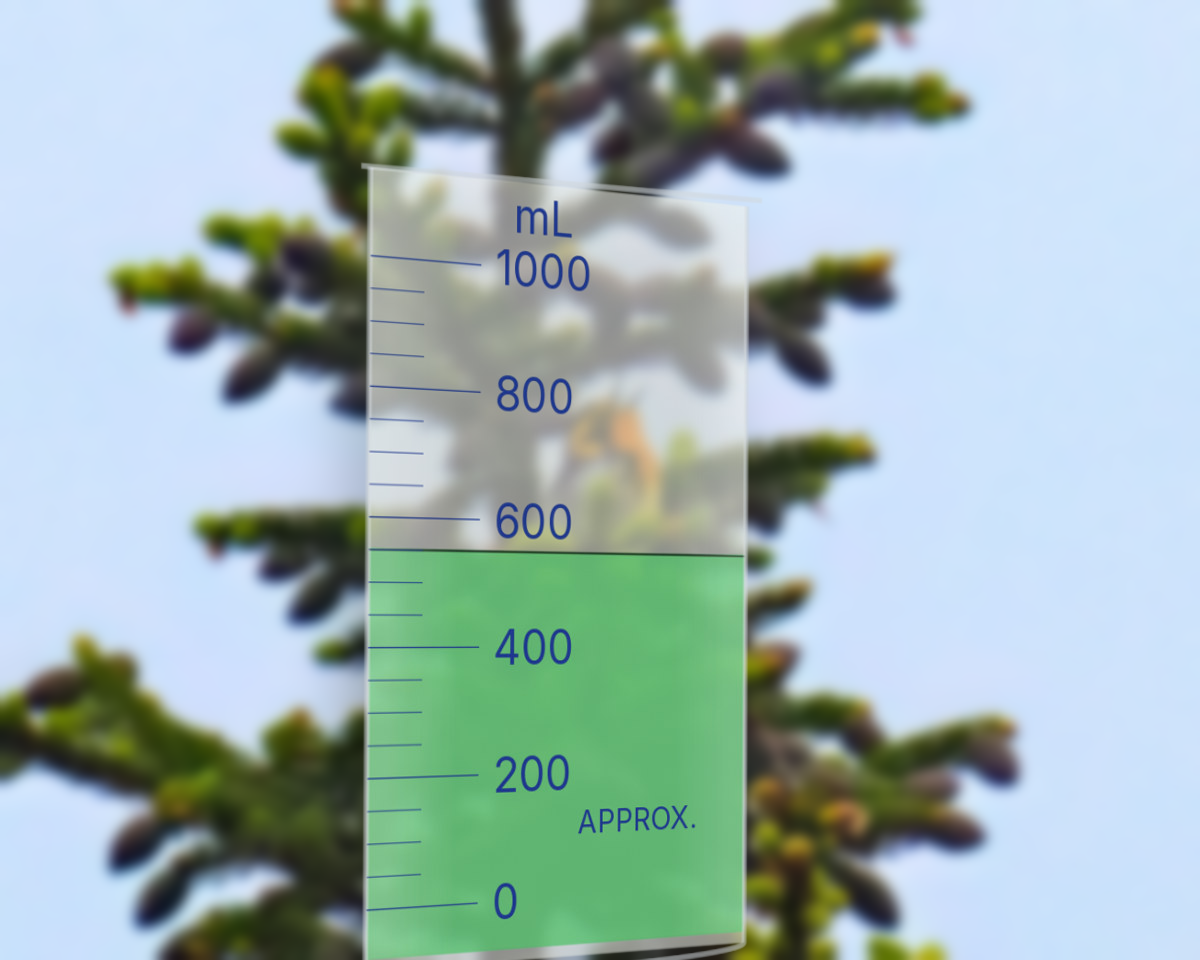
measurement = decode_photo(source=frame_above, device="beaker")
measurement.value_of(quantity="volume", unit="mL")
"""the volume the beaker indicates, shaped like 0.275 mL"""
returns 550 mL
